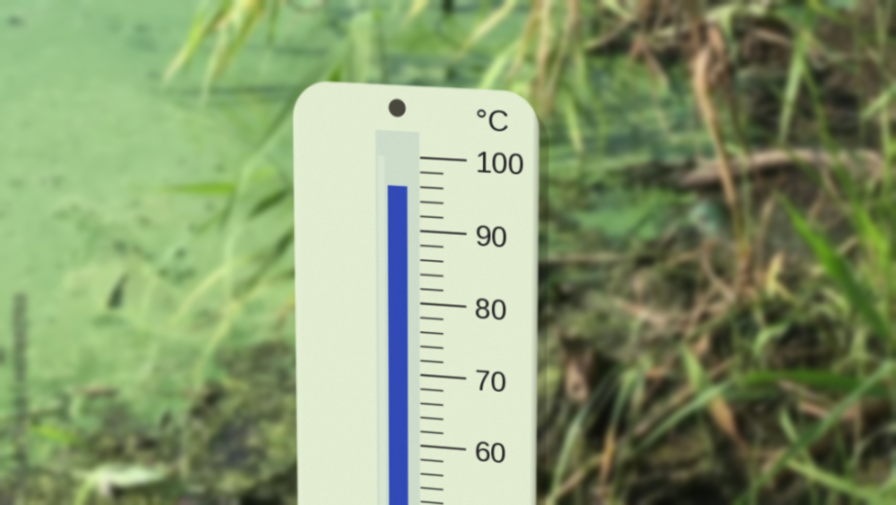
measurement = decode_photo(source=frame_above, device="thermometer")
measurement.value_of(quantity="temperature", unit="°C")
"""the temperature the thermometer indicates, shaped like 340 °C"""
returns 96 °C
